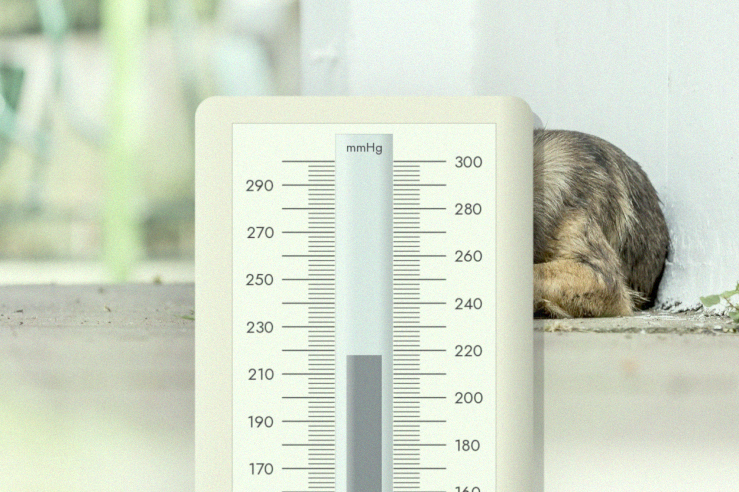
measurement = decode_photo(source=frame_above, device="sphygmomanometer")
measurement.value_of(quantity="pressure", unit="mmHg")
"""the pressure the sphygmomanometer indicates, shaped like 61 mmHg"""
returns 218 mmHg
